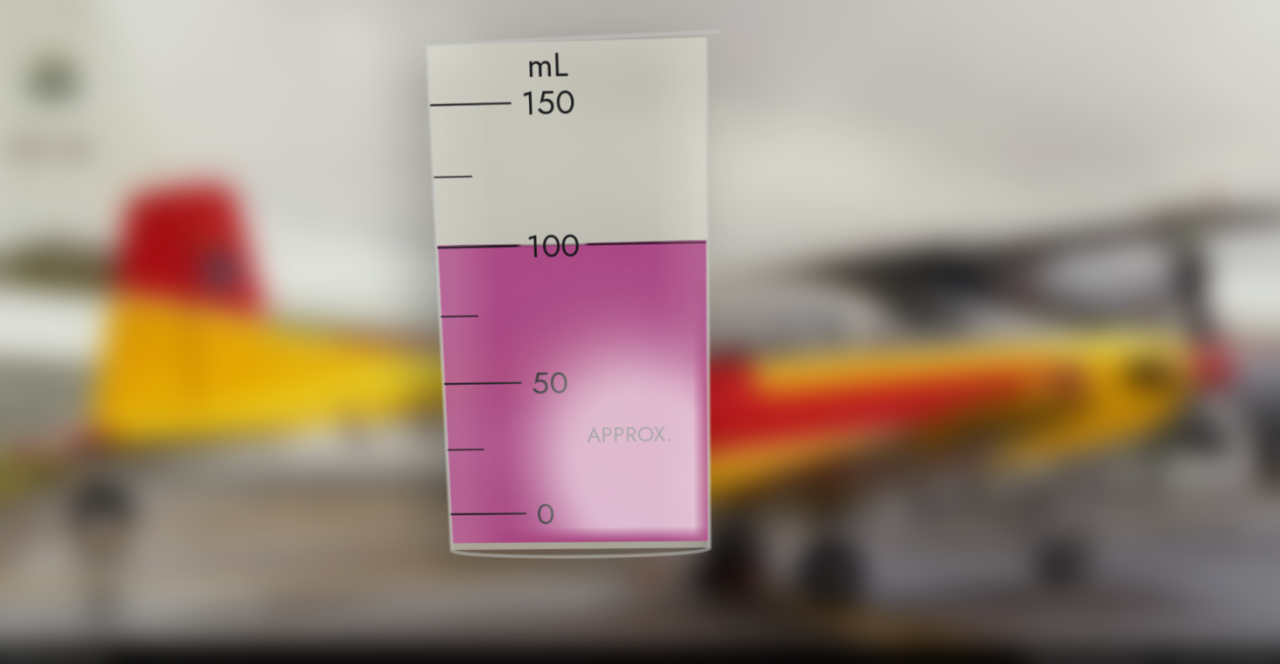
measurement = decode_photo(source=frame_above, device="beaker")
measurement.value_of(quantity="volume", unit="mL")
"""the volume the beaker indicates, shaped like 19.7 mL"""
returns 100 mL
